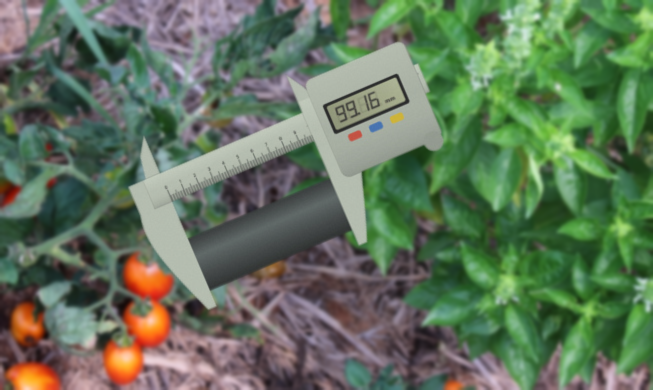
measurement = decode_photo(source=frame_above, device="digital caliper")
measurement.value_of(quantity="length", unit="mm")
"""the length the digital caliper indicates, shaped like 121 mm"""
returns 99.16 mm
